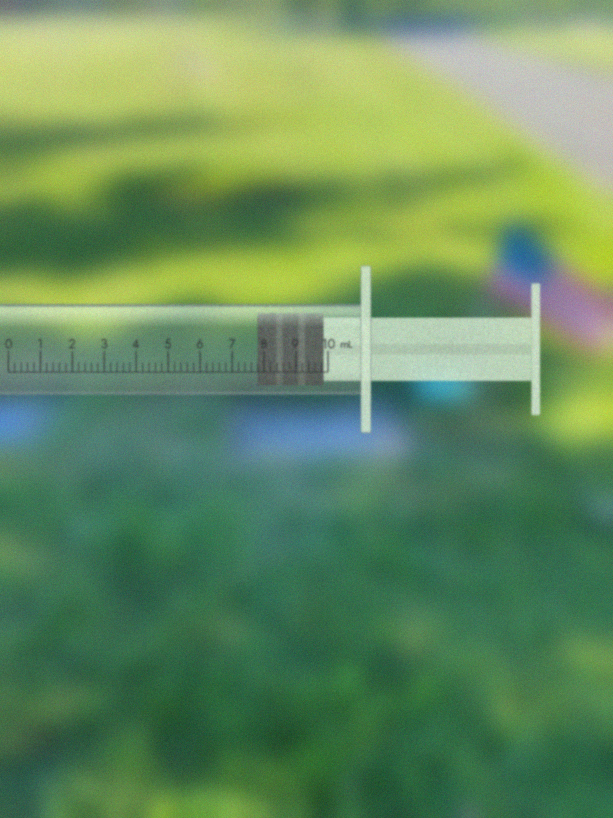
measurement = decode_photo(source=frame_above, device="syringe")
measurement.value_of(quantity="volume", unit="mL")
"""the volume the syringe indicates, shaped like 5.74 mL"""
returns 7.8 mL
